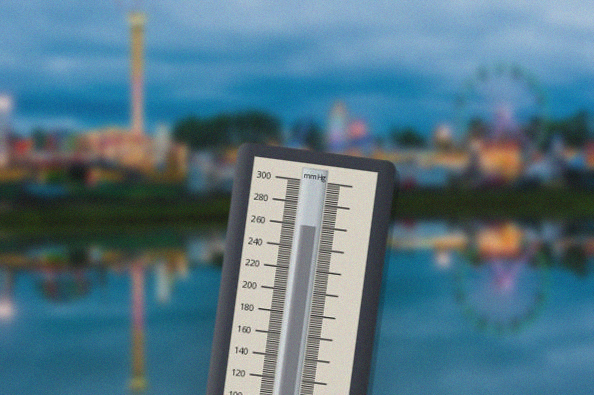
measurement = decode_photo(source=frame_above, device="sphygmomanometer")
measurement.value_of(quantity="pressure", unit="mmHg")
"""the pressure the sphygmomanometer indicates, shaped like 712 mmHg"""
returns 260 mmHg
